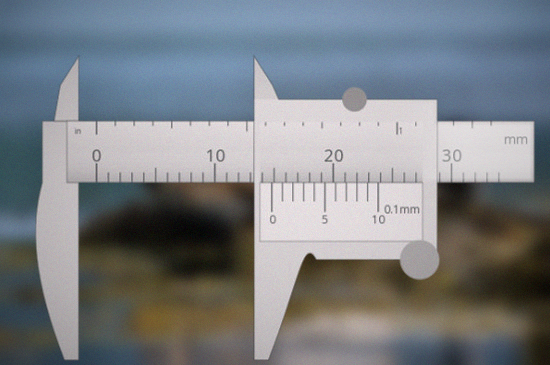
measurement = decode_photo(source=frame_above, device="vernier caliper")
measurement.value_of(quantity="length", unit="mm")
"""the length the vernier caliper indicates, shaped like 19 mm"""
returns 14.8 mm
